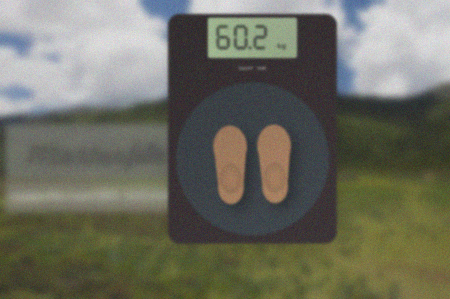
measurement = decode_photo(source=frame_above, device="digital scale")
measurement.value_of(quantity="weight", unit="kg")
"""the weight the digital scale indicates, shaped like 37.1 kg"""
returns 60.2 kg
